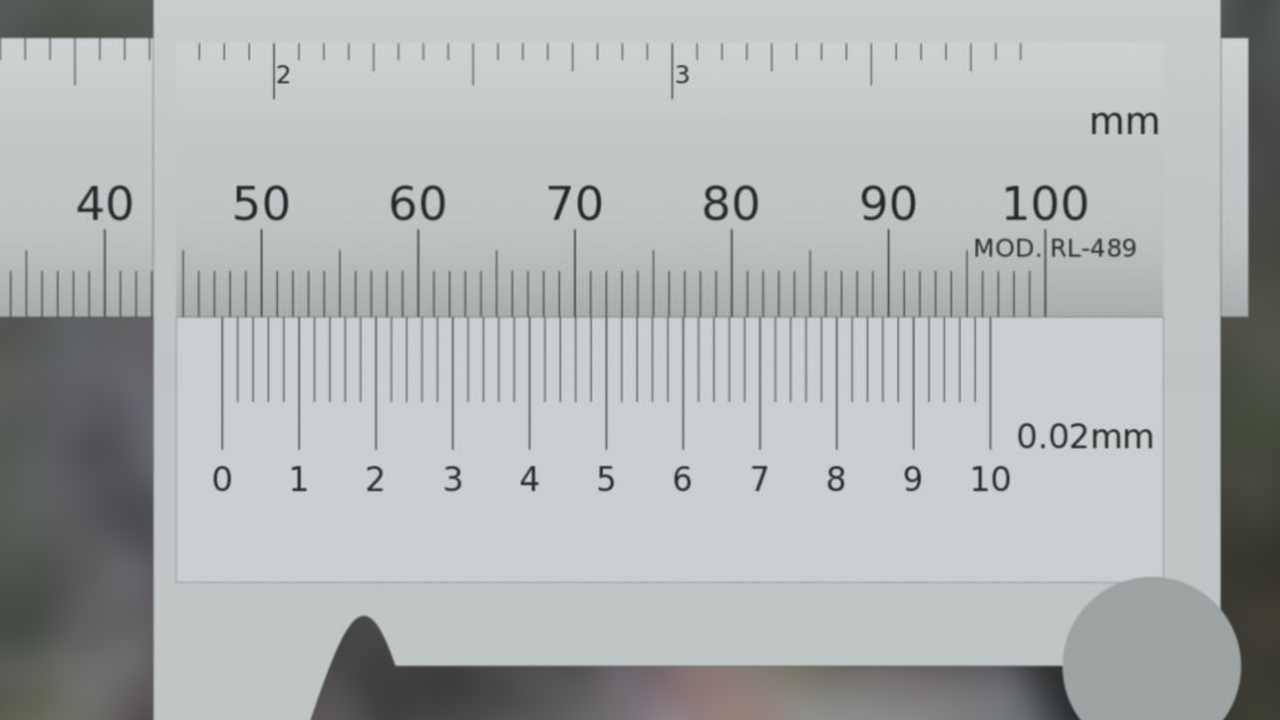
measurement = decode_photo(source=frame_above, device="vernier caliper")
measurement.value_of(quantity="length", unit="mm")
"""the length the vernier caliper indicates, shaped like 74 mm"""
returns 47.5 mm
